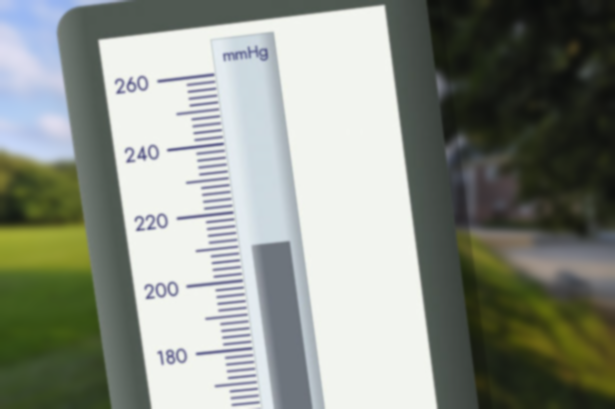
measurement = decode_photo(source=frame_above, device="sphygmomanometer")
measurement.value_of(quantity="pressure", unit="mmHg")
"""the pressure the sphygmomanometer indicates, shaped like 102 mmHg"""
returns 210 mmHg
